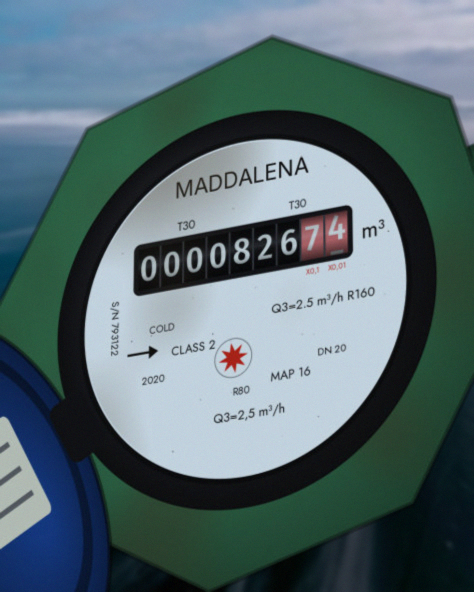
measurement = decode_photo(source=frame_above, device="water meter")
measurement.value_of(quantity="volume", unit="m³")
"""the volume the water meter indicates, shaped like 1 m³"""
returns 826.74 m³
